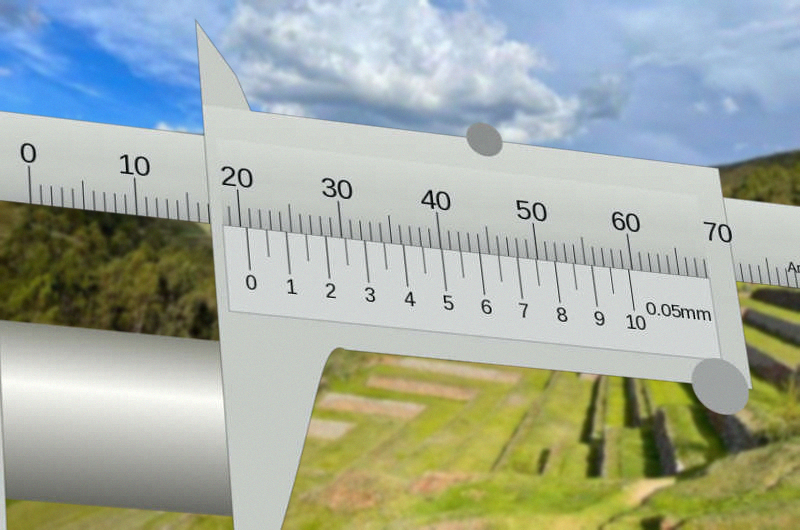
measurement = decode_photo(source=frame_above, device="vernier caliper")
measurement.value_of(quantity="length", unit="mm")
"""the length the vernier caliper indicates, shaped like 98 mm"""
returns 20.6 mm
